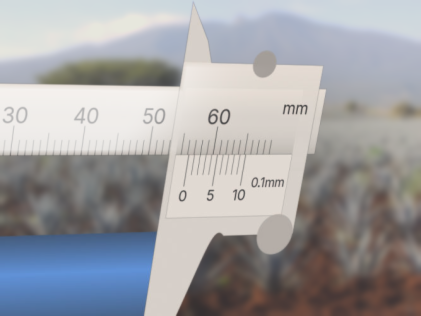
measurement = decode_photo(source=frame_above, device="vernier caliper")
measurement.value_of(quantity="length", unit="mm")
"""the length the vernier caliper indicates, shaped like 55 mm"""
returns 56.2 mm
